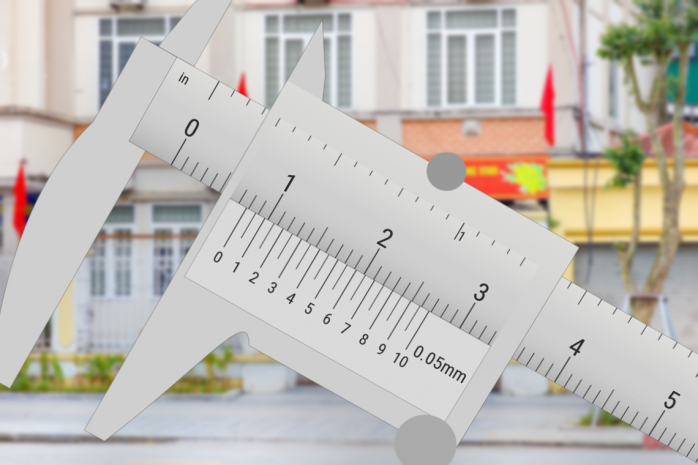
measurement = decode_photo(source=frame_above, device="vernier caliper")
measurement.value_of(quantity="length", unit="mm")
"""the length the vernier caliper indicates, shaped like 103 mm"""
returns 7.8 mm
